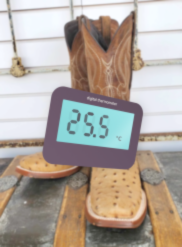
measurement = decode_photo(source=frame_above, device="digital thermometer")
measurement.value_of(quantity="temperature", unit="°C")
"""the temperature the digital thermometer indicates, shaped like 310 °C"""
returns 25.5 °C
